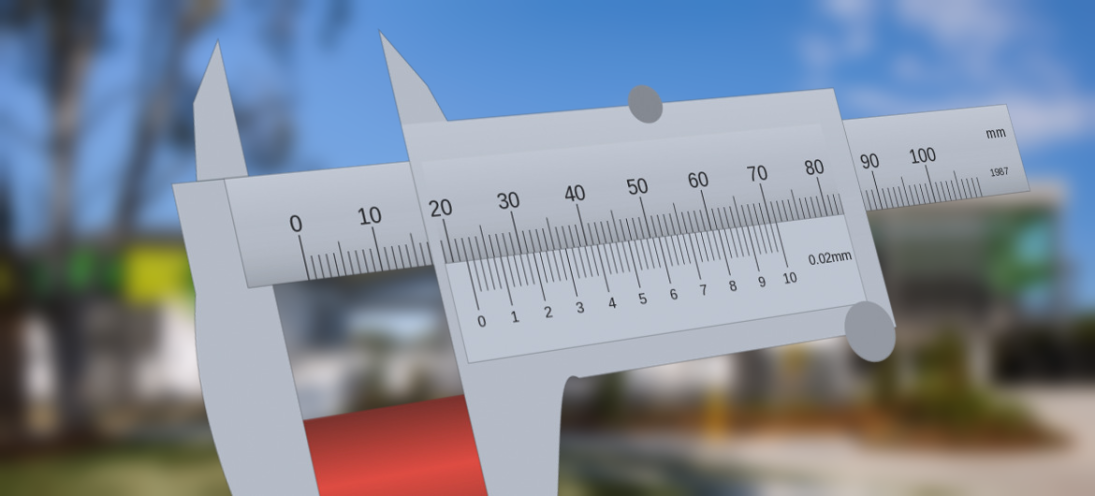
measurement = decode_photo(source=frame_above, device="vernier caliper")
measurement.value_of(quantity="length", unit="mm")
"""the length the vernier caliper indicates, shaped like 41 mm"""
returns 22.0 mm
